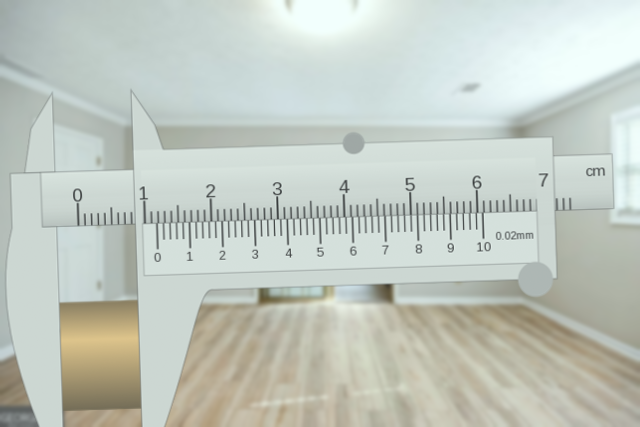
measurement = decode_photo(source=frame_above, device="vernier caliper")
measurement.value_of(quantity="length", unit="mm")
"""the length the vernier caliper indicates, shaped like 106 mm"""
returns 11.8 mm
